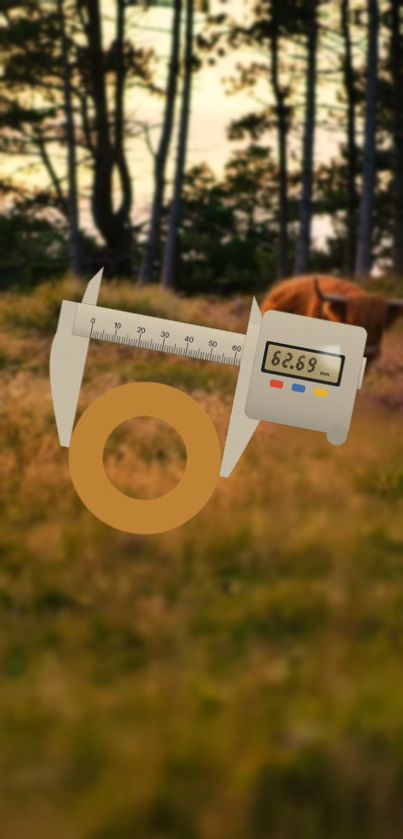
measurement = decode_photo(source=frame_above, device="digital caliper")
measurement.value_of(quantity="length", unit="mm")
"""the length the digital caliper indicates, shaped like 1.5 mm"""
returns 62.69 mm
